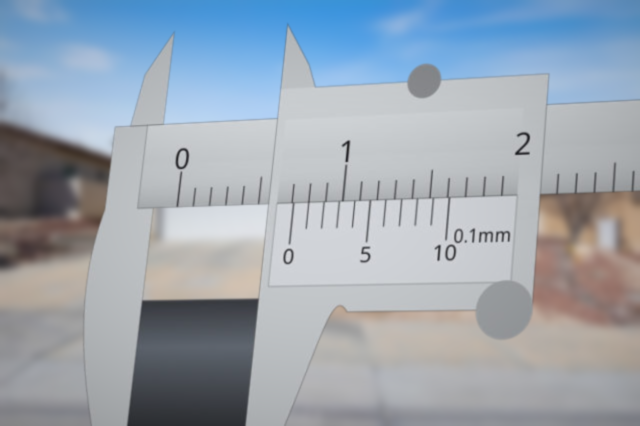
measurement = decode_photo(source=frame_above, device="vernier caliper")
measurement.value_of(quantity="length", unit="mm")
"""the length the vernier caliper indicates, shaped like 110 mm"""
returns 7.1 mm
